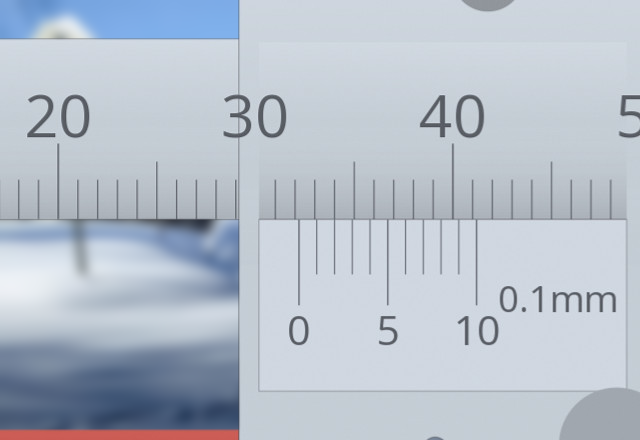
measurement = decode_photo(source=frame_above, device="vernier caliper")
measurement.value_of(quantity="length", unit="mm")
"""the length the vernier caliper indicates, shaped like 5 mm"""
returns 32.2 mm
